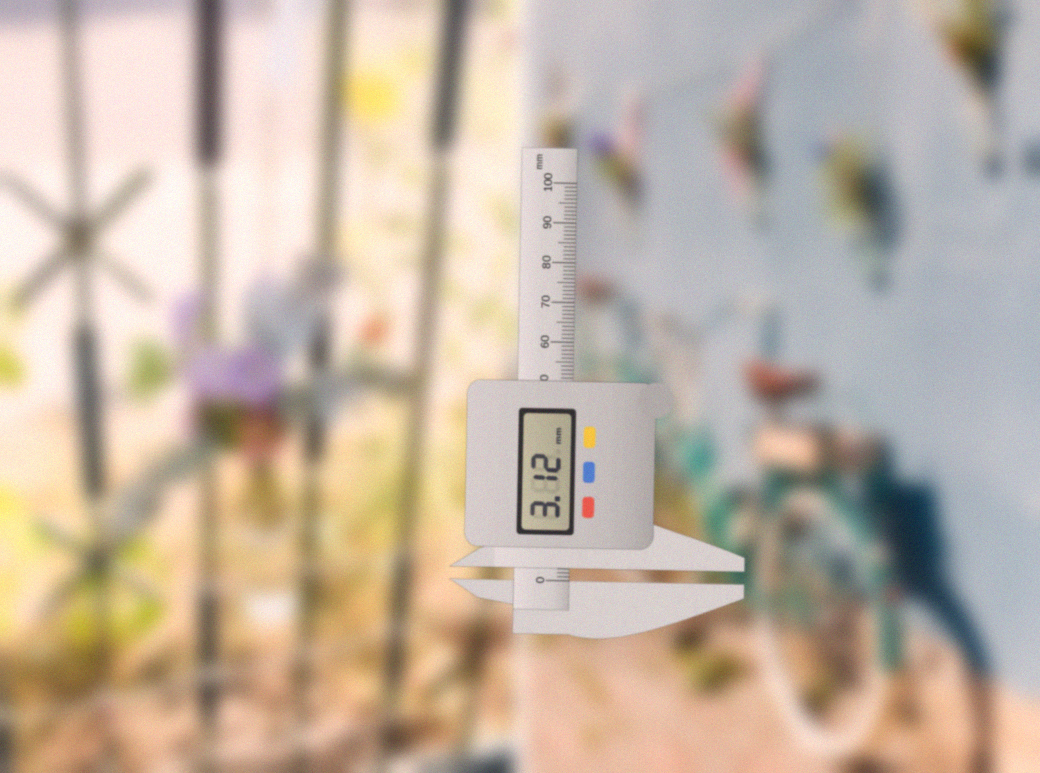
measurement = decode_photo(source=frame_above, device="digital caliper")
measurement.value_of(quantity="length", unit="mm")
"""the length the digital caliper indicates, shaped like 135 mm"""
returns 3.12 mm
